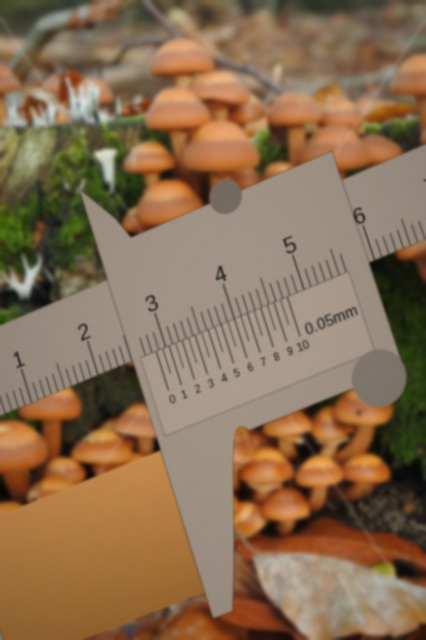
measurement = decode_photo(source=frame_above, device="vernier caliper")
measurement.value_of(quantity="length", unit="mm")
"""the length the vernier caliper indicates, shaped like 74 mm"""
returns 28.6 mm
